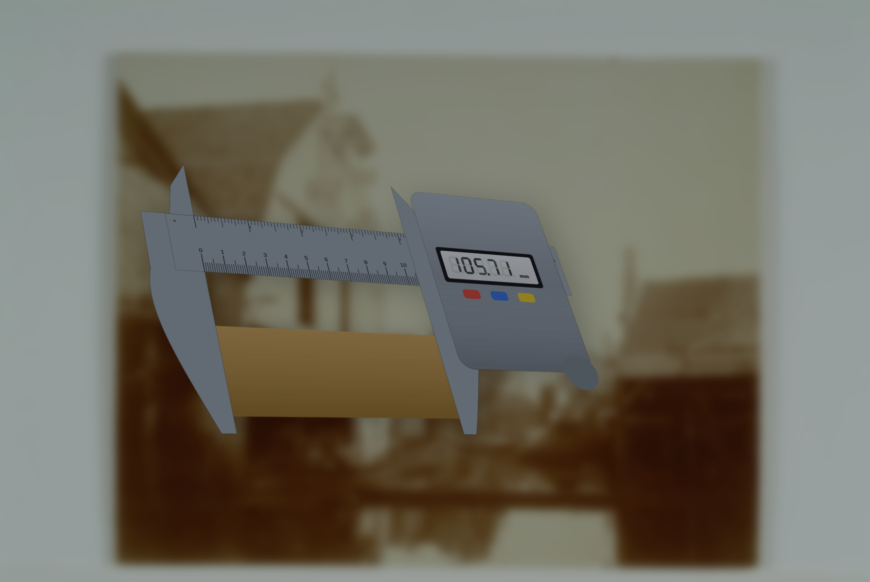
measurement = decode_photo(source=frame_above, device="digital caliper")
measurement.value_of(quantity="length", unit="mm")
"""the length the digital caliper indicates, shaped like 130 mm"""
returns 105.71 mm
